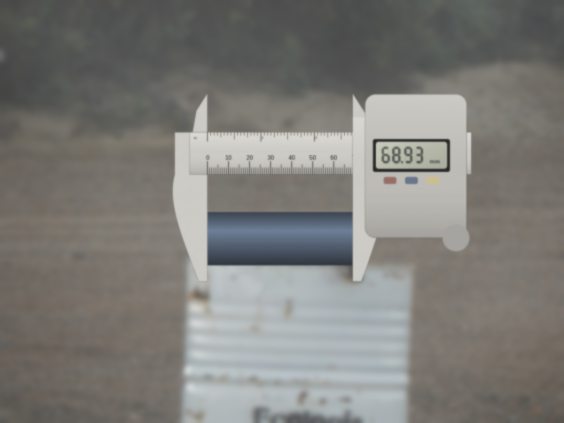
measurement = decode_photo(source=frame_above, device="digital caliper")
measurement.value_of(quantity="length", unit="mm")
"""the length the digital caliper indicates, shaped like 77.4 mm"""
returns 68.93 mm
